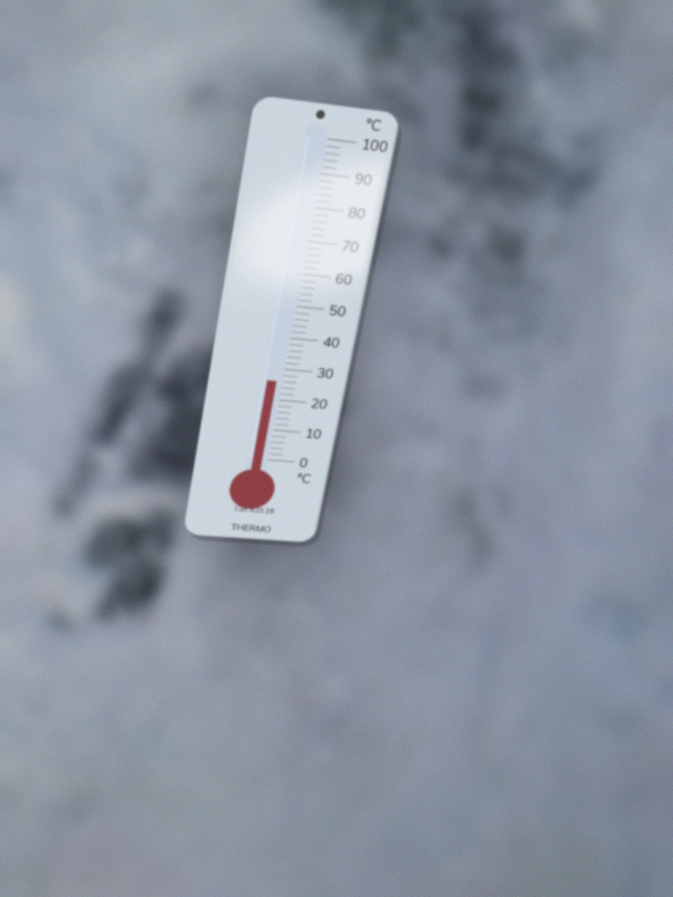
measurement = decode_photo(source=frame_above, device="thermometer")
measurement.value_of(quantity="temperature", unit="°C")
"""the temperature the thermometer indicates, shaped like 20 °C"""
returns 26 °C
